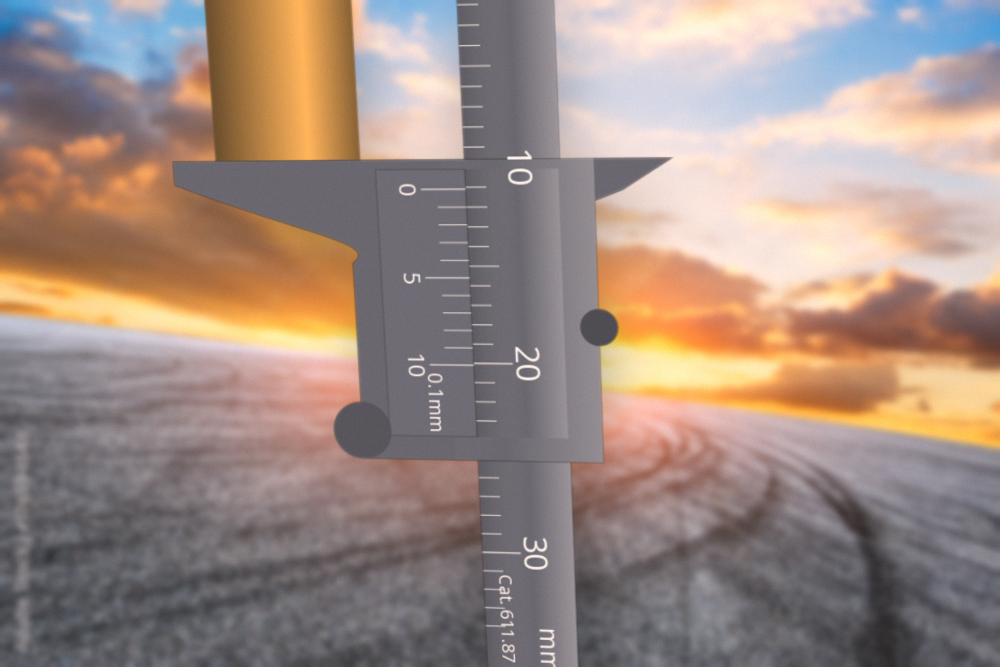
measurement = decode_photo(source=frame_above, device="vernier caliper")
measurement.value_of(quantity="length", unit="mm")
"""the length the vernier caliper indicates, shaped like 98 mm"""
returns 11.1 mm
